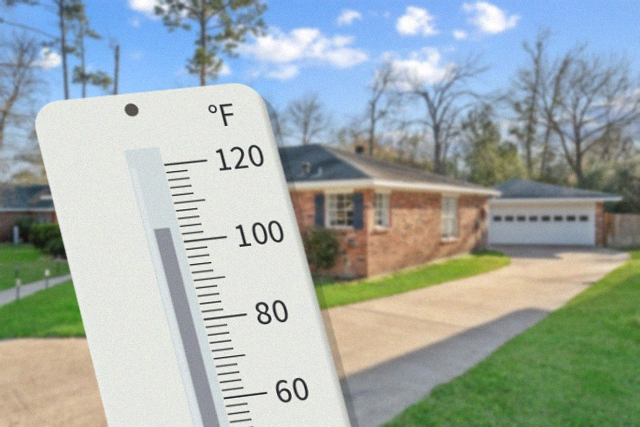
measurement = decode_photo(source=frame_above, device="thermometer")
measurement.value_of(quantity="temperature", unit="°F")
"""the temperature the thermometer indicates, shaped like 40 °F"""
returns 104 °F
